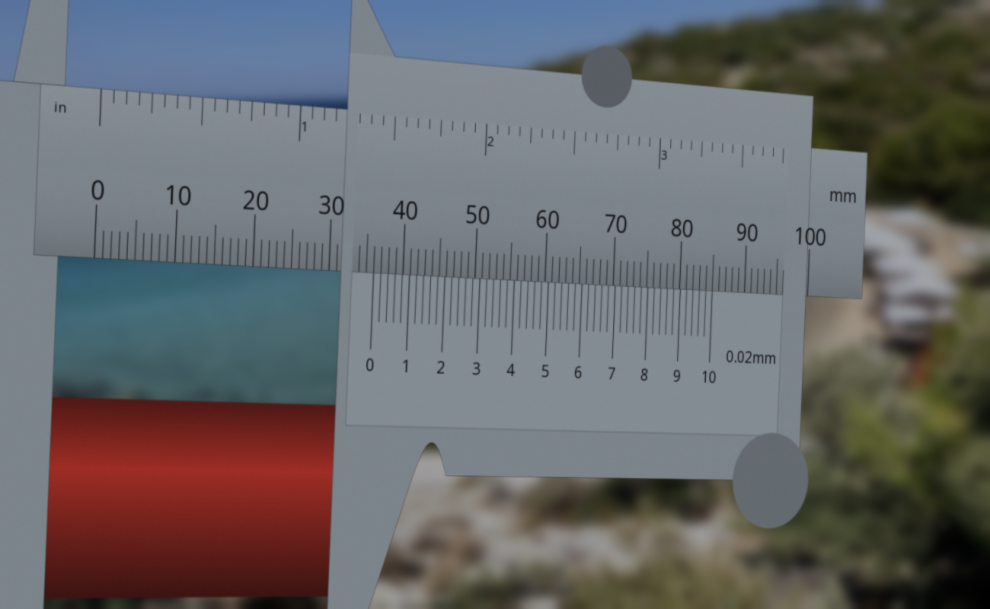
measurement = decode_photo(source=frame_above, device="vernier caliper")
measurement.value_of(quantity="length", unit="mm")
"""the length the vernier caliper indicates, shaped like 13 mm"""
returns 36.0 mm
